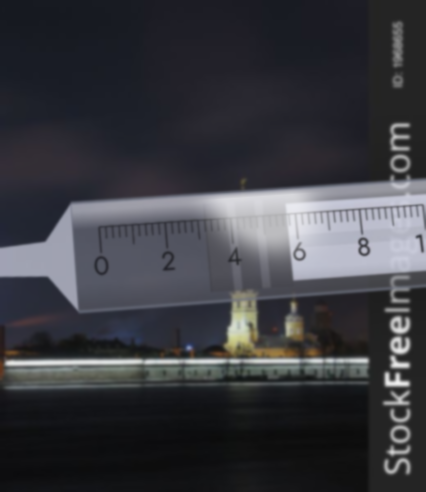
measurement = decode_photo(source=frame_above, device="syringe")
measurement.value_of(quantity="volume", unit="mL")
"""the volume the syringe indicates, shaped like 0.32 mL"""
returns 3.2 mL
